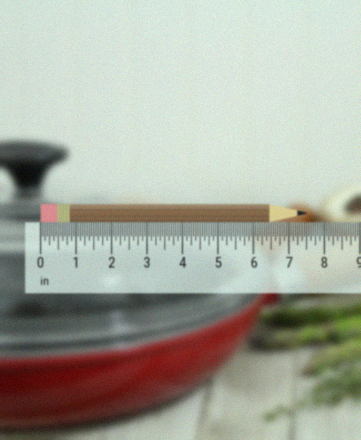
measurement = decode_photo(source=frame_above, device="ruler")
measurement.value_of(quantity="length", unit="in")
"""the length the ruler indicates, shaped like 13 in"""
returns 7.5 in
